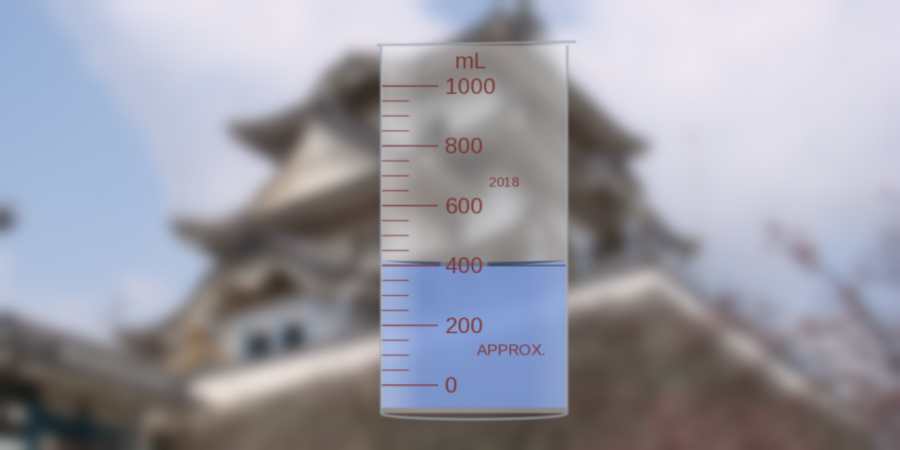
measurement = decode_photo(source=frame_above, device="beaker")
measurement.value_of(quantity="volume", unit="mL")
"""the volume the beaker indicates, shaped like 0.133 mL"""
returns 400 mL
